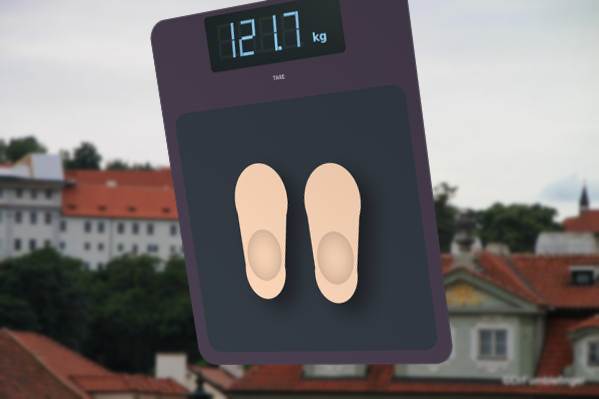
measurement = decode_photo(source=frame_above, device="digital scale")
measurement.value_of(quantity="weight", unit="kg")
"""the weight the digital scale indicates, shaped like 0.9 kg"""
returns 121.7 kg
